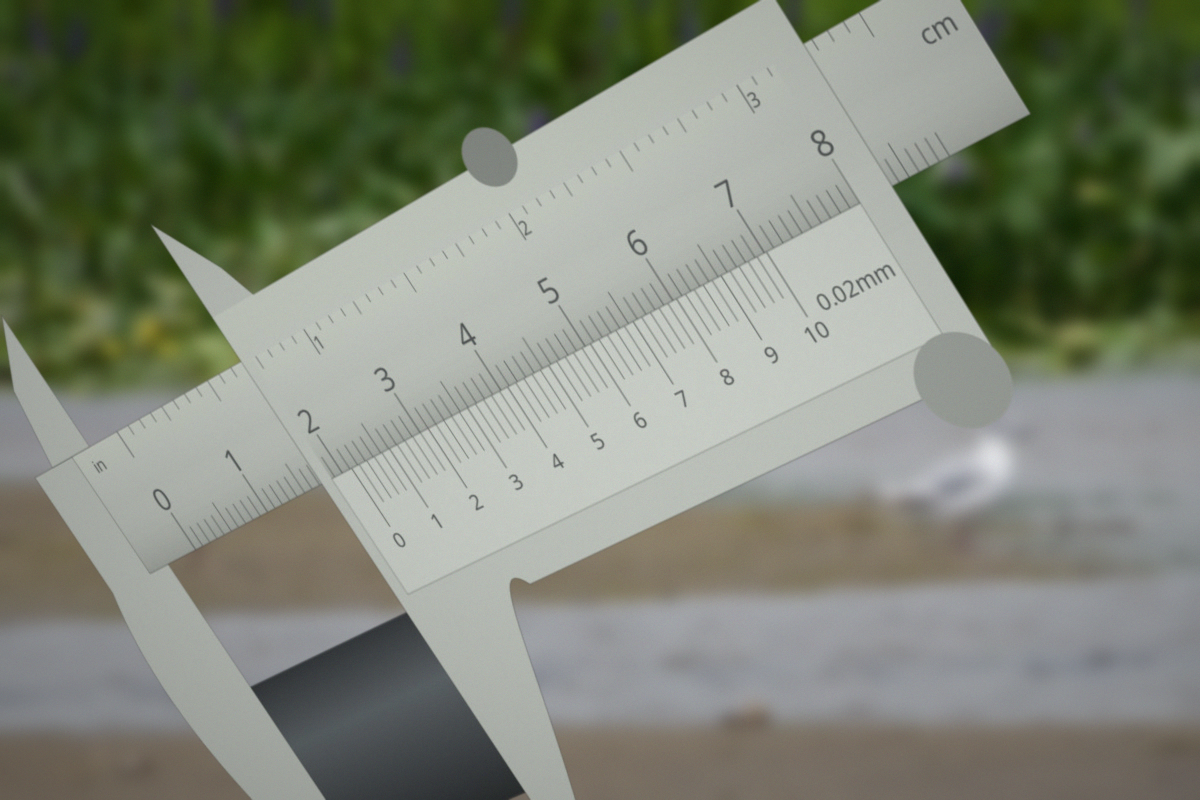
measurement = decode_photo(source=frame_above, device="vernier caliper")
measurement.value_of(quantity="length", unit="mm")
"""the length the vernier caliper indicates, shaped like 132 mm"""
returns 21.2 mm
